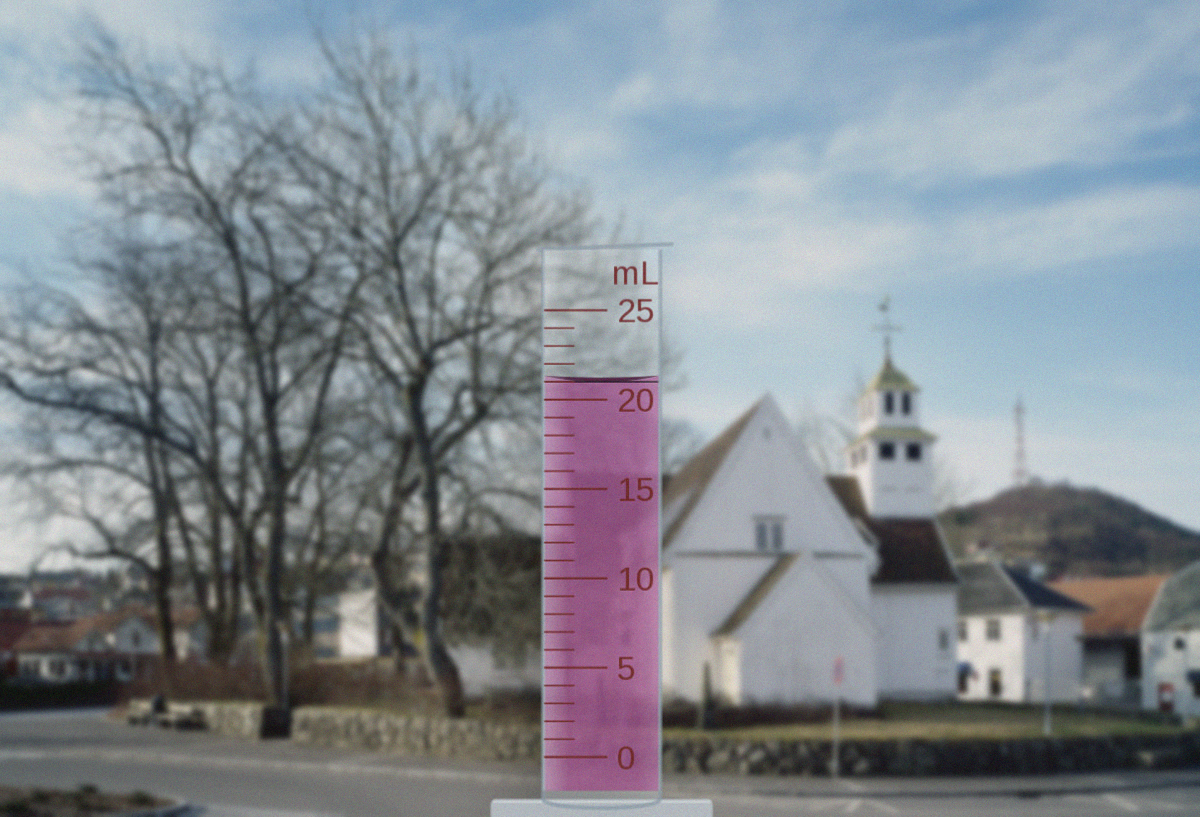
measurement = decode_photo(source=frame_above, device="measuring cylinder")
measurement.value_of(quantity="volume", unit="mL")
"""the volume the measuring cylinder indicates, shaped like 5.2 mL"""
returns 21 mL
